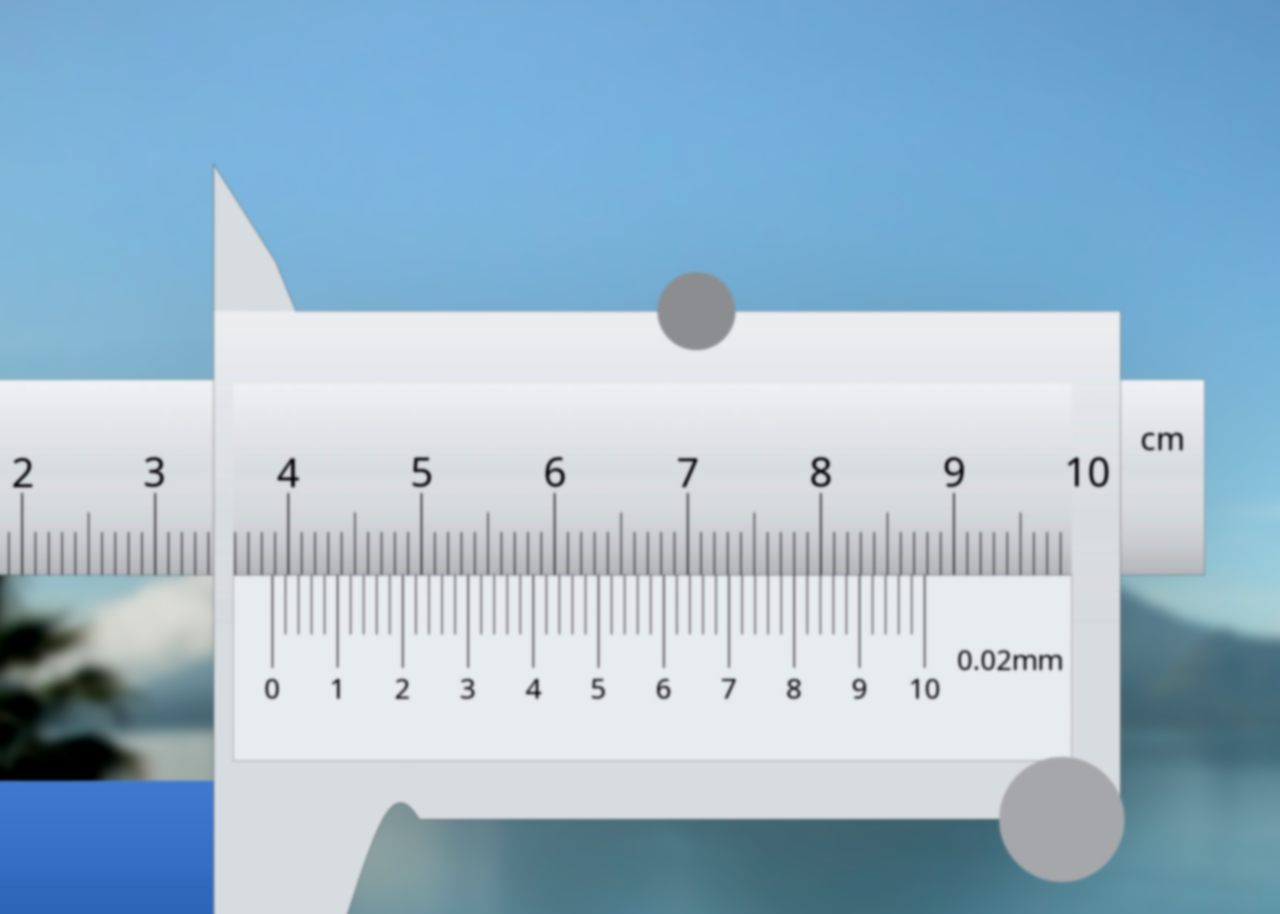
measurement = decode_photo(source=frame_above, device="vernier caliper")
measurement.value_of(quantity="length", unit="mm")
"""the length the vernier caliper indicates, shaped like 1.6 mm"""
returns 38.8 mm
